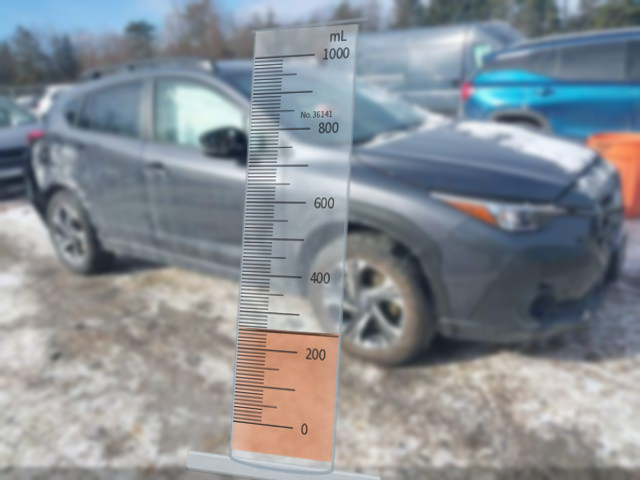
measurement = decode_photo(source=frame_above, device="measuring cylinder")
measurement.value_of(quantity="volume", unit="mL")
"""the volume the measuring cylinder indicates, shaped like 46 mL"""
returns 250 mL
